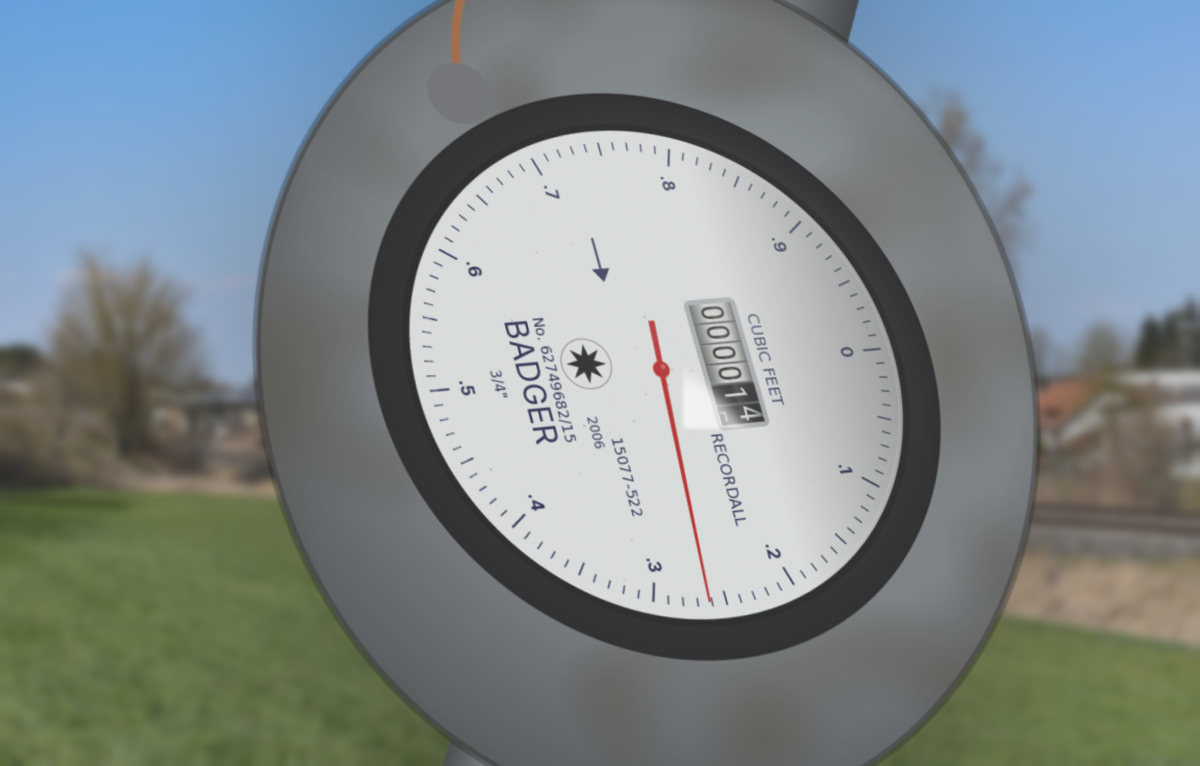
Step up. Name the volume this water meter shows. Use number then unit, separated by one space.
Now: 14.26 ft³
